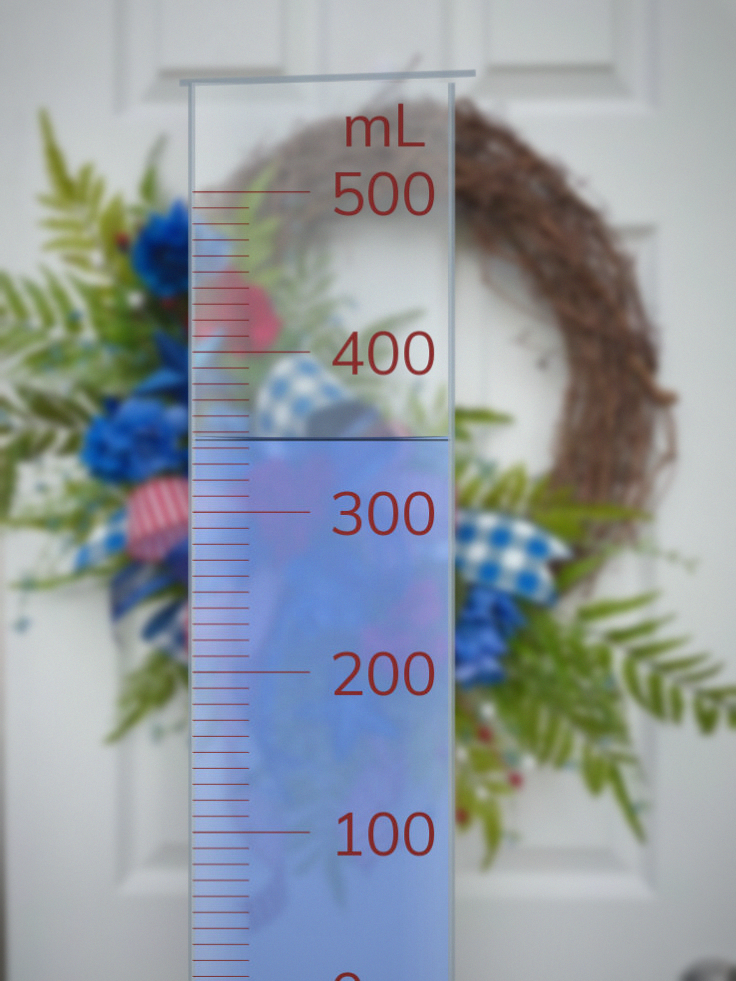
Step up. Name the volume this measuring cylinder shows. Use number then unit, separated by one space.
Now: 345 mL
